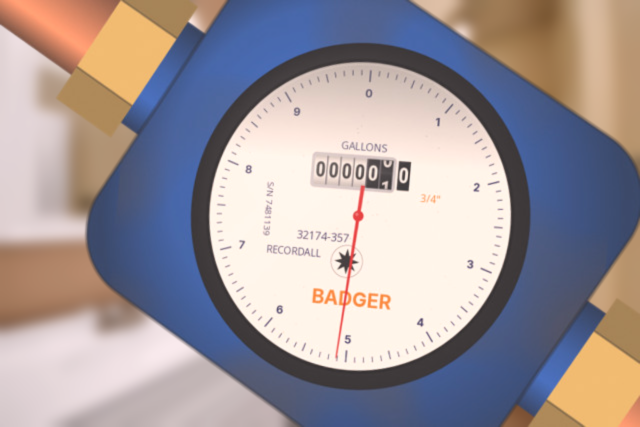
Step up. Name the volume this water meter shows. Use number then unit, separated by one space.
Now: 5.1 gal
